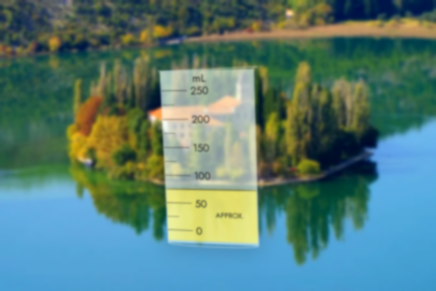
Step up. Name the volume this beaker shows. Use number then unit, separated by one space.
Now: 75 mL
